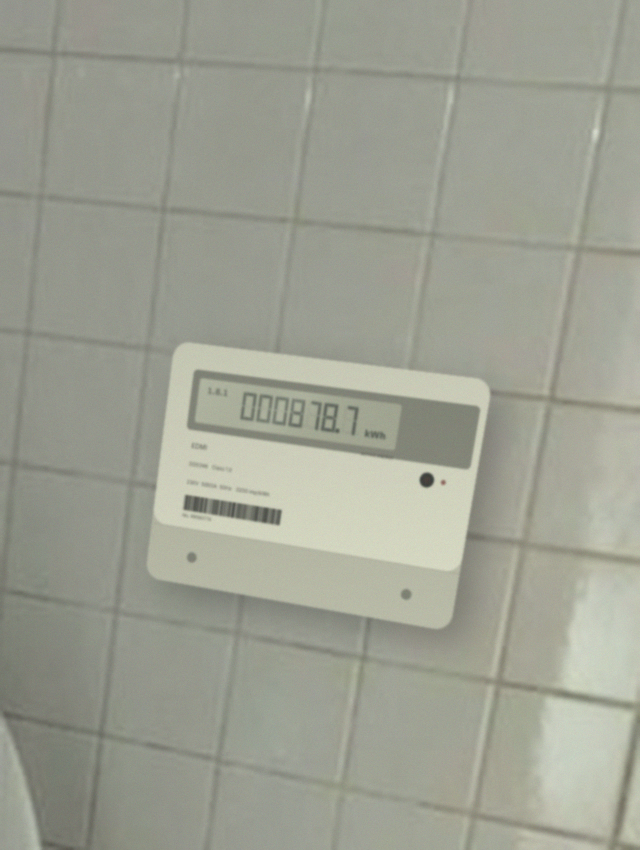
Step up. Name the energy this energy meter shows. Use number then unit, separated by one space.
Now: 878.7 kWh
